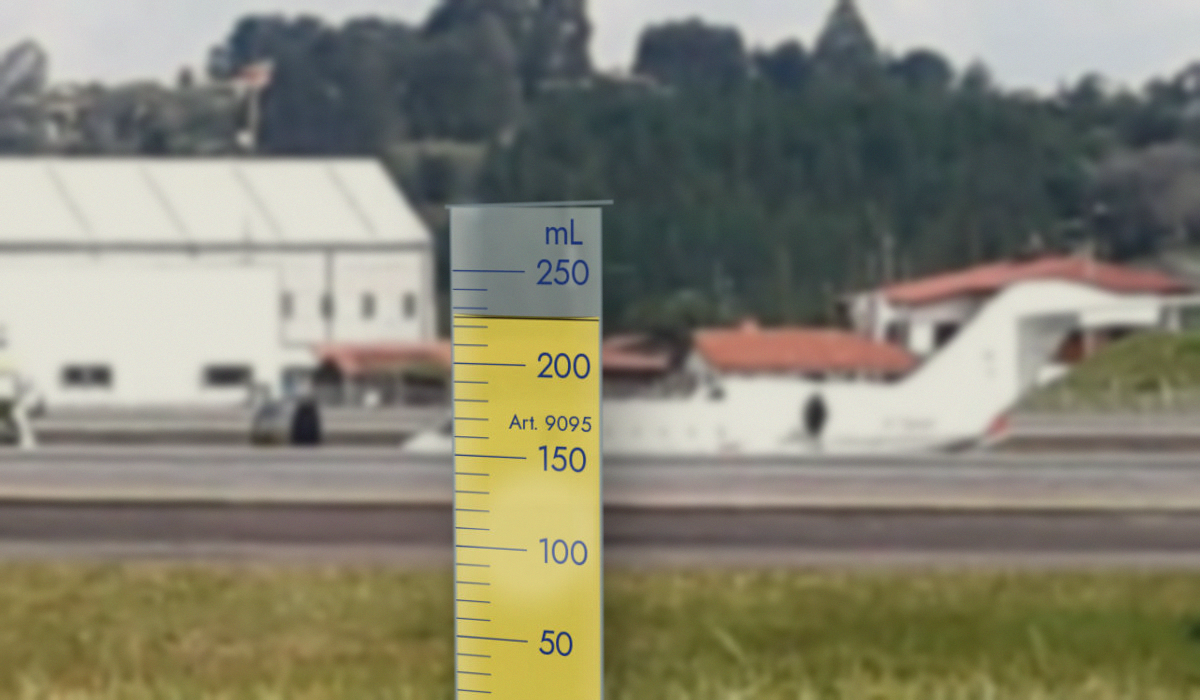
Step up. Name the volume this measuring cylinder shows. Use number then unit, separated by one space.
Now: 225 mL
